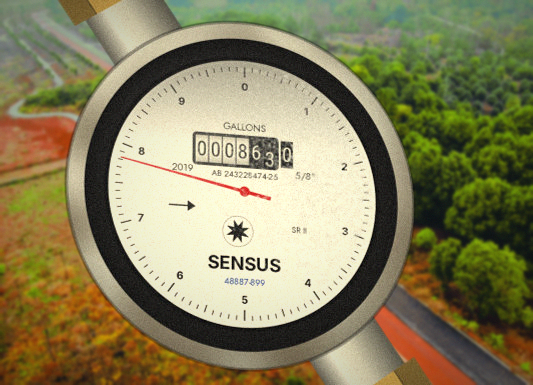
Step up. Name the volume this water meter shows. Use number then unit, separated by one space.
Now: 8627.8 gal
